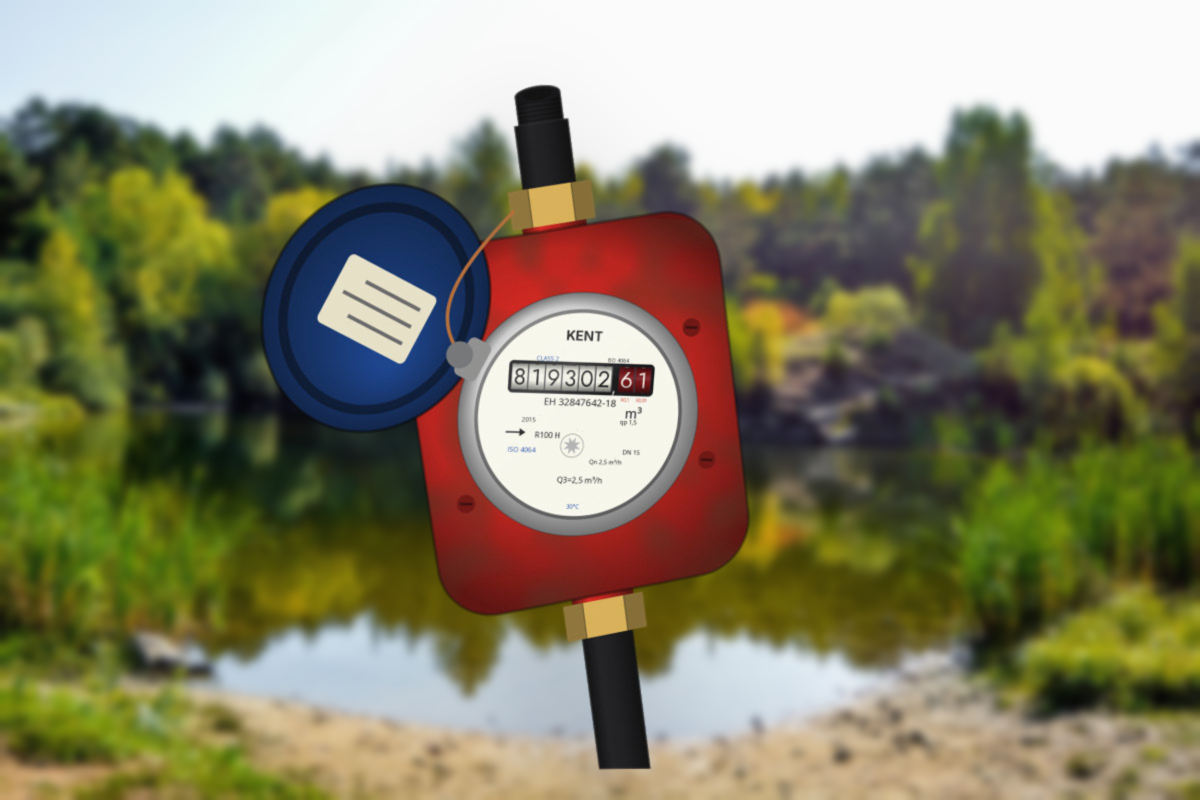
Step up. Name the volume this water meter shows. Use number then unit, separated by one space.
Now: 819302.61 m³
